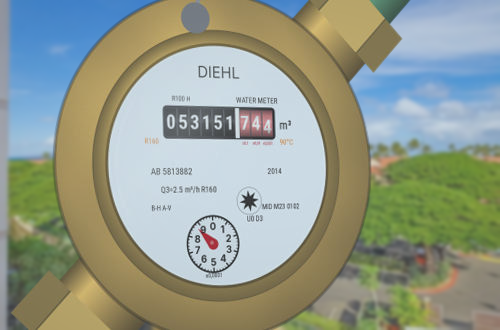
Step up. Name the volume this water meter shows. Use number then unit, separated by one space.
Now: 53151.7438 m³
